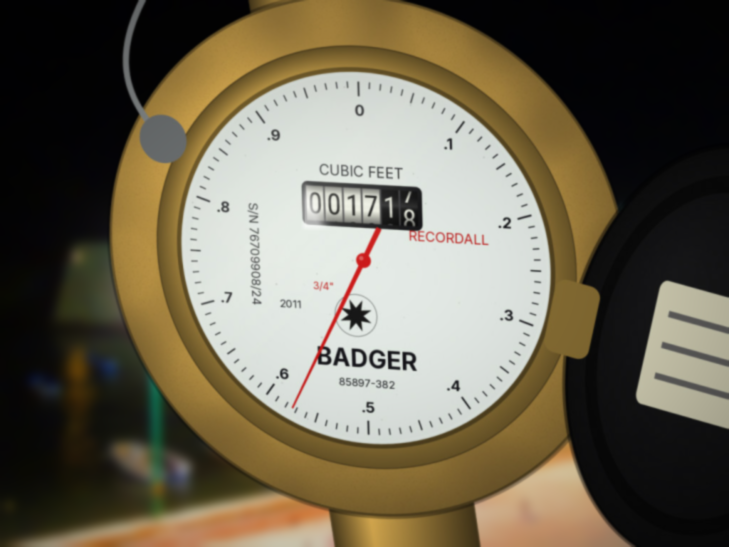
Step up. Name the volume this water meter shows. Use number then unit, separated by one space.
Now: 1717.57 ft³
